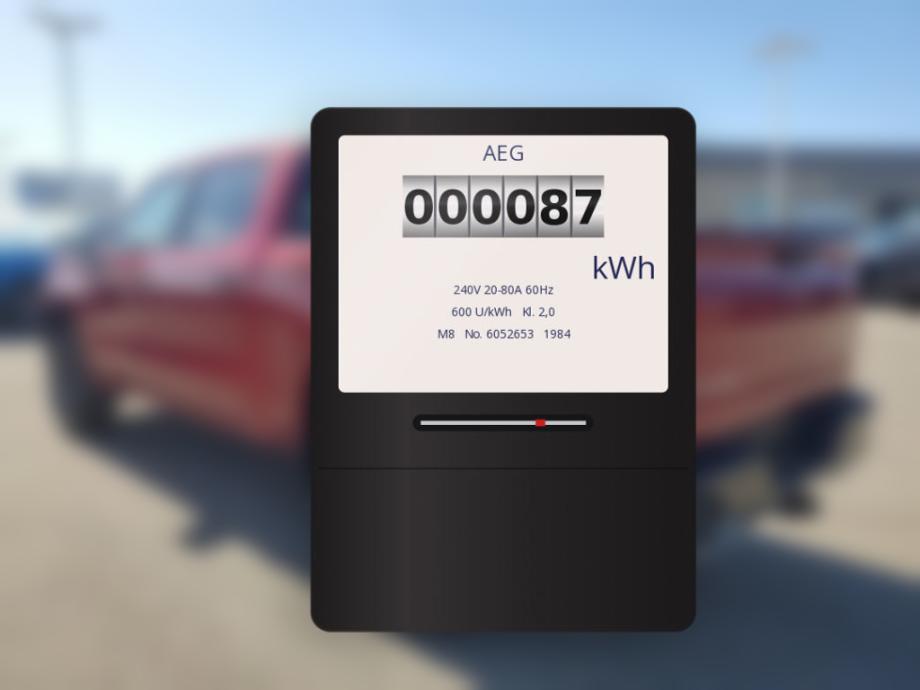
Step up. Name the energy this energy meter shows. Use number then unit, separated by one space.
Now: 87 kWh
